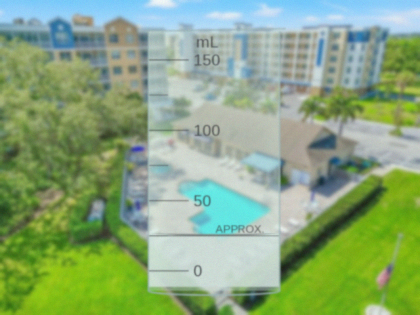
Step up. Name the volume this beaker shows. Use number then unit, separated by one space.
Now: 25 mL
